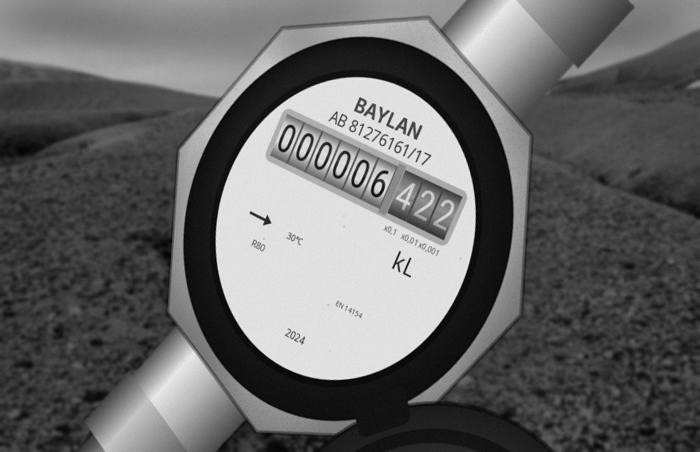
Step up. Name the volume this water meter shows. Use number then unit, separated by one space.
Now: 6.422 kL
